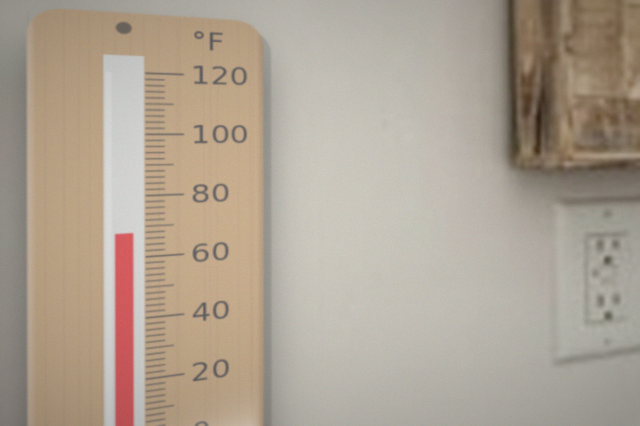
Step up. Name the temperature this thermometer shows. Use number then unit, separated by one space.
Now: 68 °F
